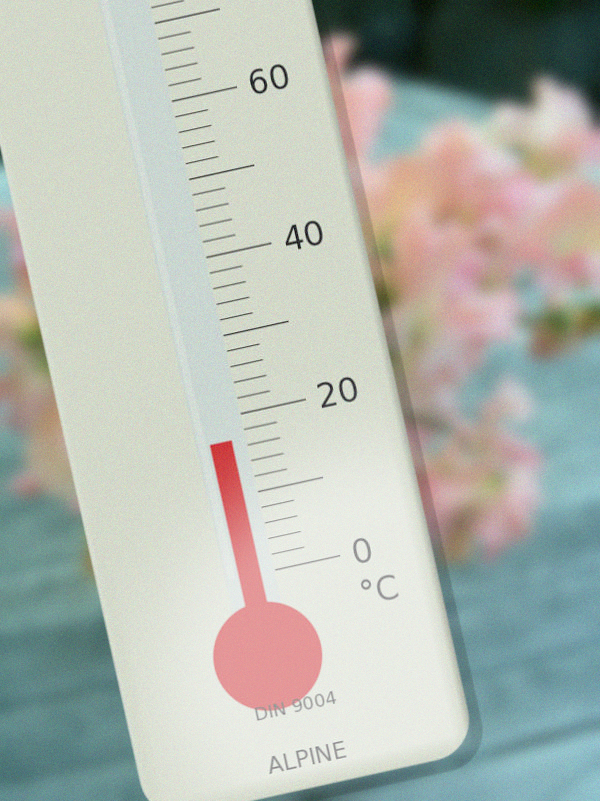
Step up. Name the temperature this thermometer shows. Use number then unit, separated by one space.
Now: 17 °C
